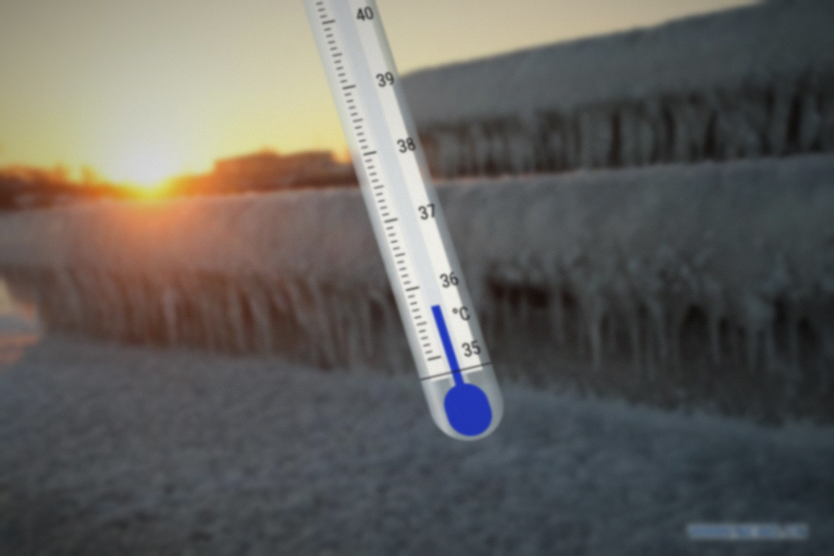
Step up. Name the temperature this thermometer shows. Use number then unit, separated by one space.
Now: 35.7 °C
